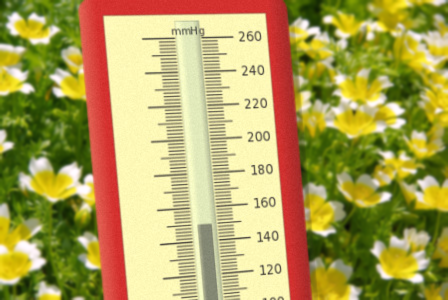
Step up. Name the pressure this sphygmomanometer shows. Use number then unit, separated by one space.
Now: 150 mmHg
